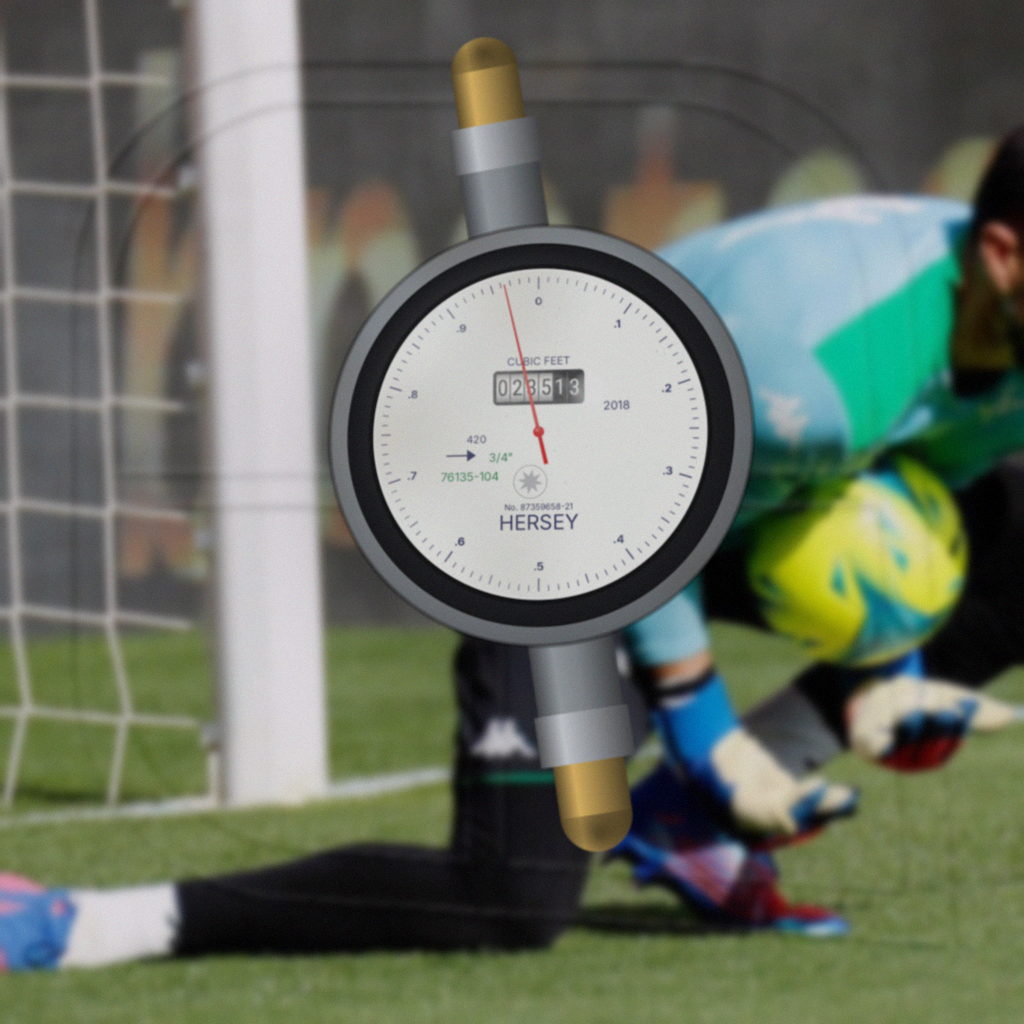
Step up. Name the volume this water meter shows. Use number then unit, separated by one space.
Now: 23512.96 ft³
